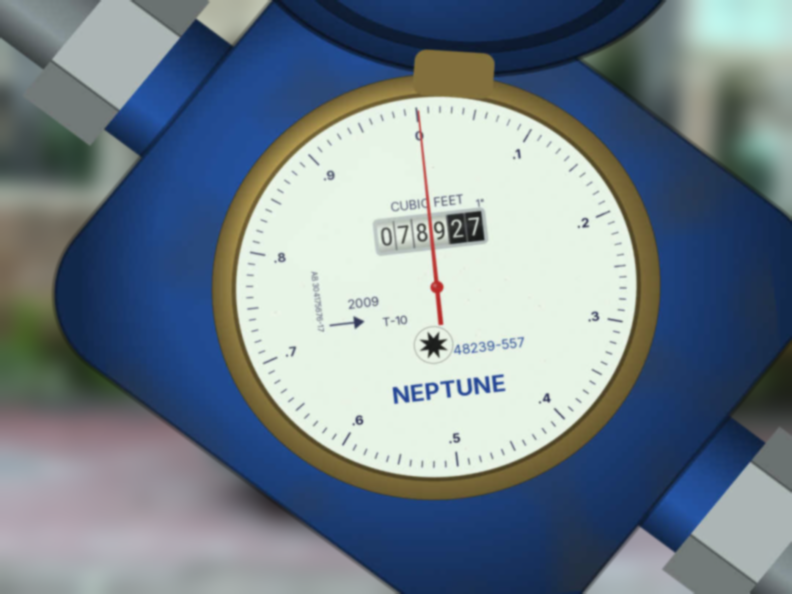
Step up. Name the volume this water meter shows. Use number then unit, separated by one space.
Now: 78927.00 ft³
